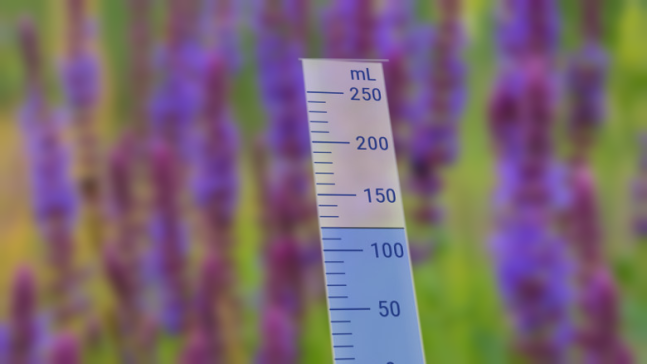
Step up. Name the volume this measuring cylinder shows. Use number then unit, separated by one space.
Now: 120 mL
